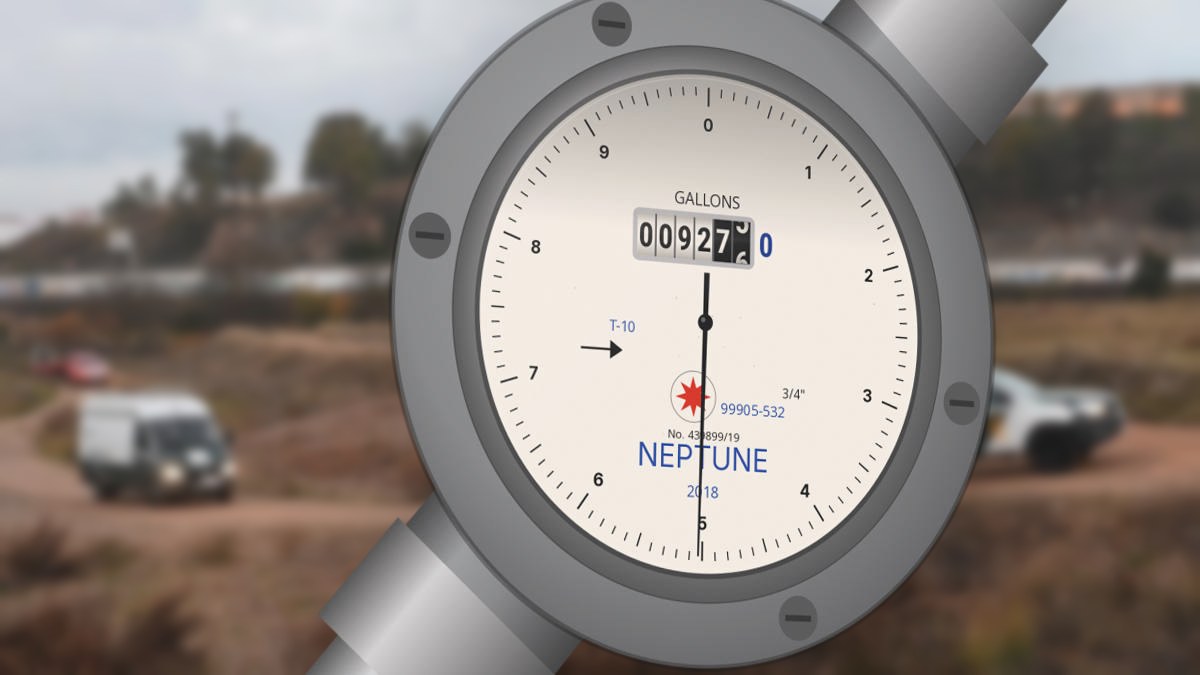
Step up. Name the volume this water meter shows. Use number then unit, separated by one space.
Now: 92755.0 gal
